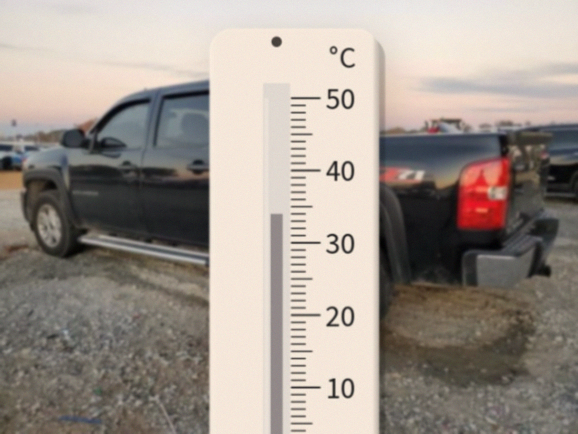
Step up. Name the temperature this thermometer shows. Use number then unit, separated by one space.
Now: 34 °C
